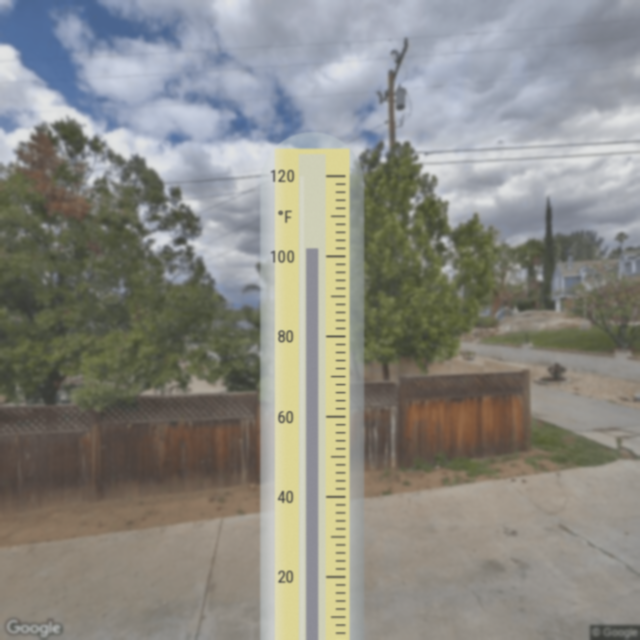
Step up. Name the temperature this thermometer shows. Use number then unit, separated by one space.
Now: 102 °F
